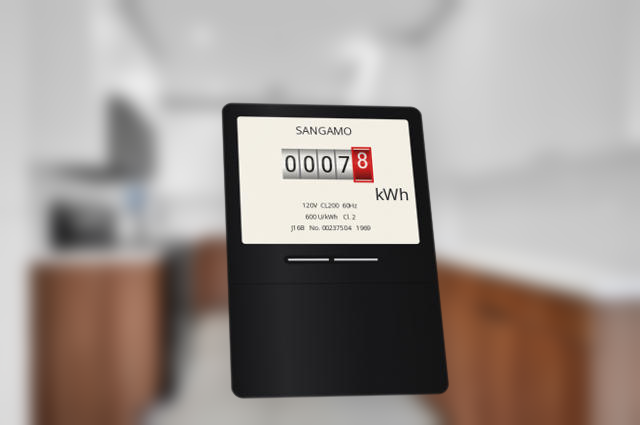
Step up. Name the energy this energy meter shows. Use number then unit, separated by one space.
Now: 7.8 kWh
